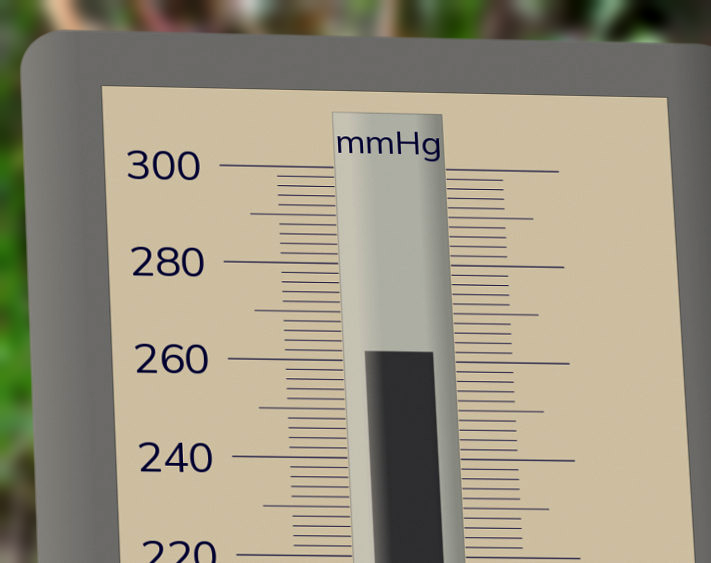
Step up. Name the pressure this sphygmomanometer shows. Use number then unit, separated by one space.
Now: 262 mmHg
